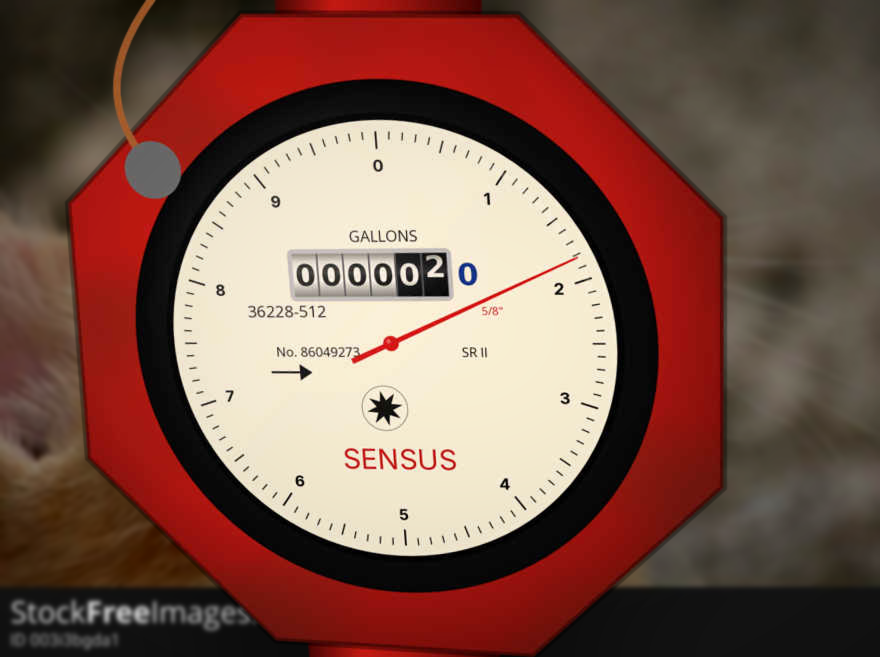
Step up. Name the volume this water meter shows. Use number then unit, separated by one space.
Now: 21.8 gal
